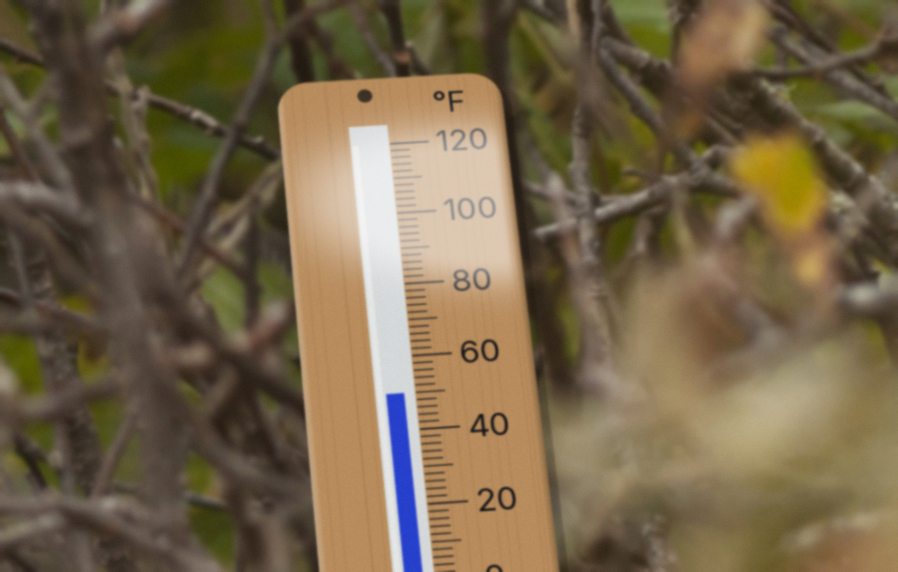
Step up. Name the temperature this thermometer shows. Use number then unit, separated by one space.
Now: 50 °F
